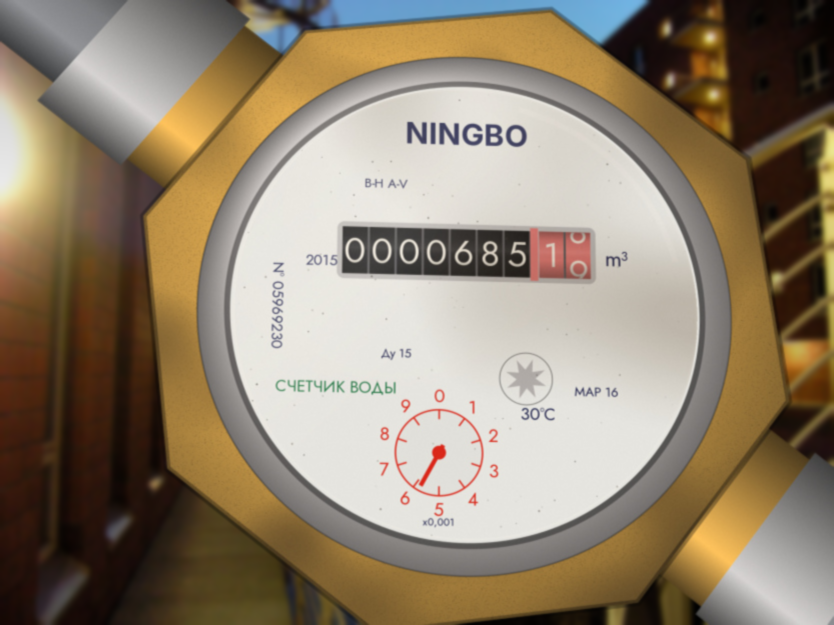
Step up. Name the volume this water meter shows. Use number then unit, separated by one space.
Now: 685.185 m³
